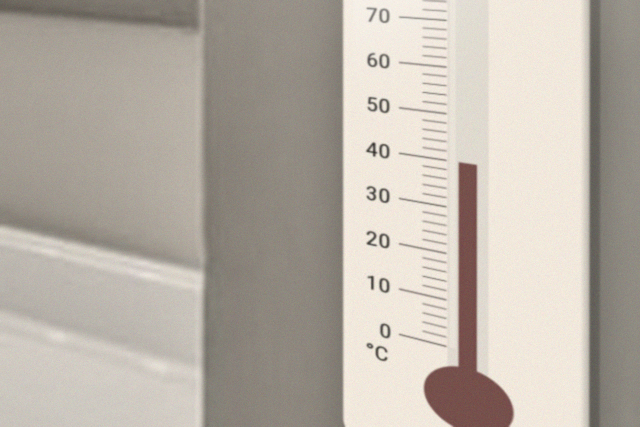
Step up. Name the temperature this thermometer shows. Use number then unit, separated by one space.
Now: 40 °C
